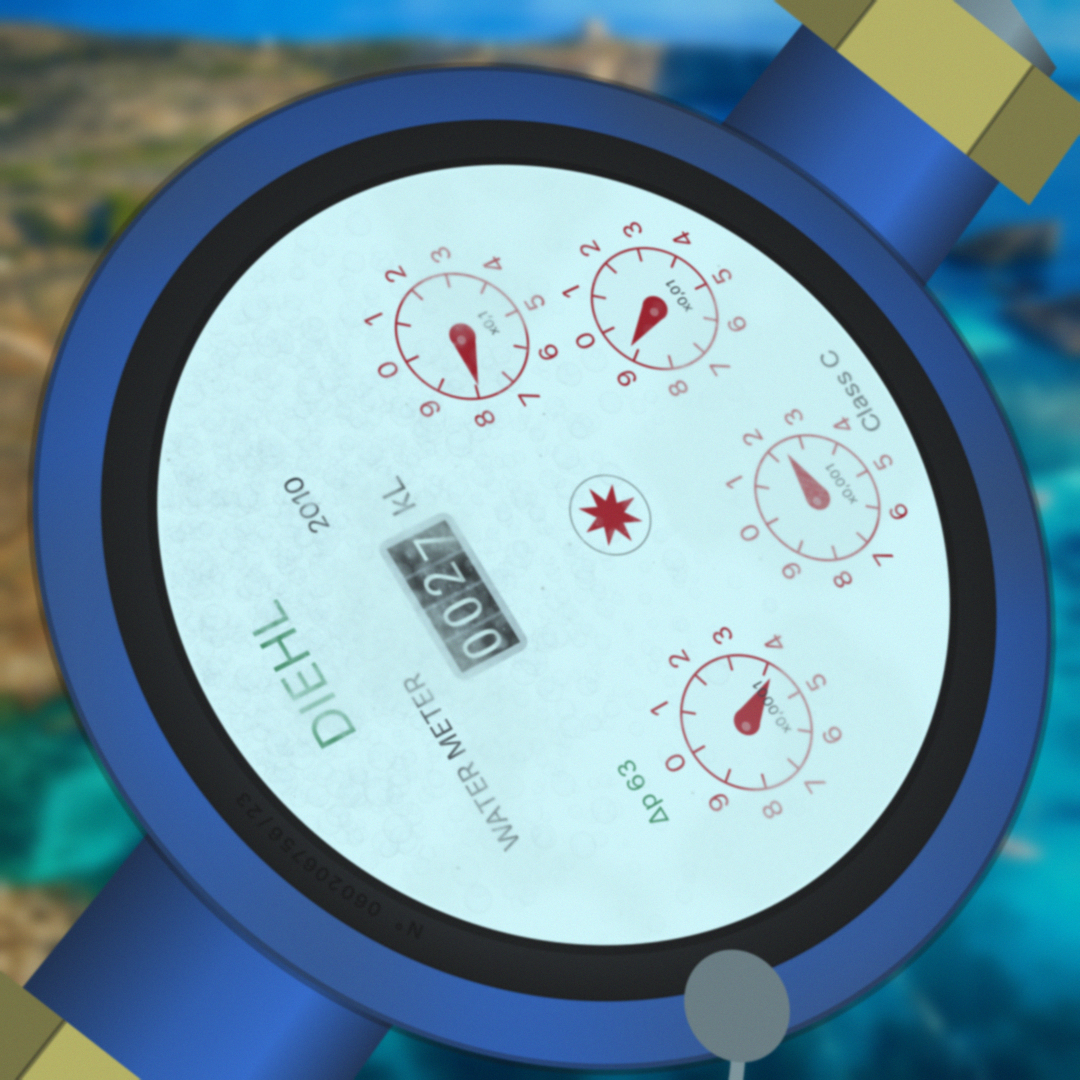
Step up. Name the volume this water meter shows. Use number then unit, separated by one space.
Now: 26.7924 kL
